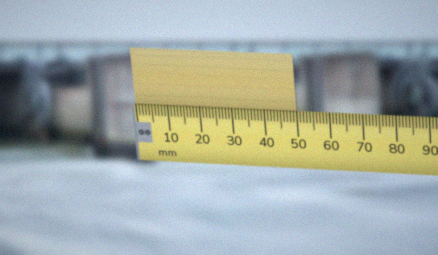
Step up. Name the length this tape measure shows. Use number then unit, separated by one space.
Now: 50 mm
